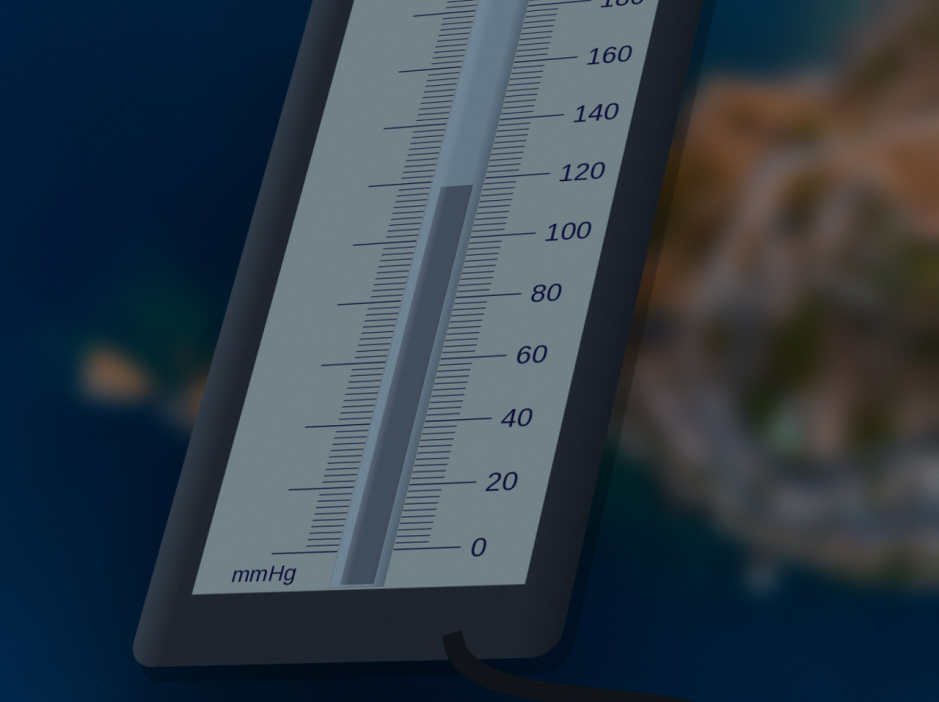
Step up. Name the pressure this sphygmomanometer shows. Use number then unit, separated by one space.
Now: 118 mmHg
